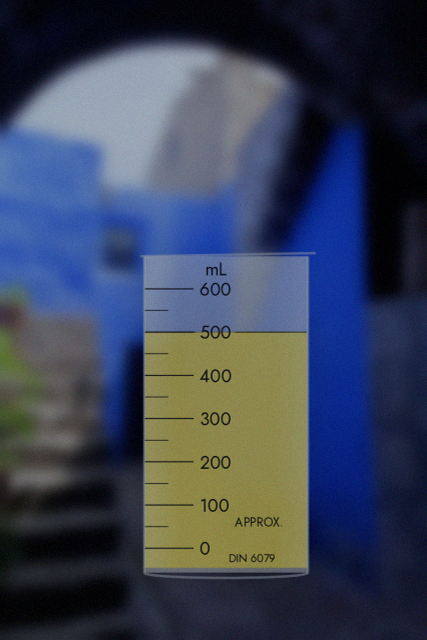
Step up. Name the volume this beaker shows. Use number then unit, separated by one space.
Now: 500 mL
